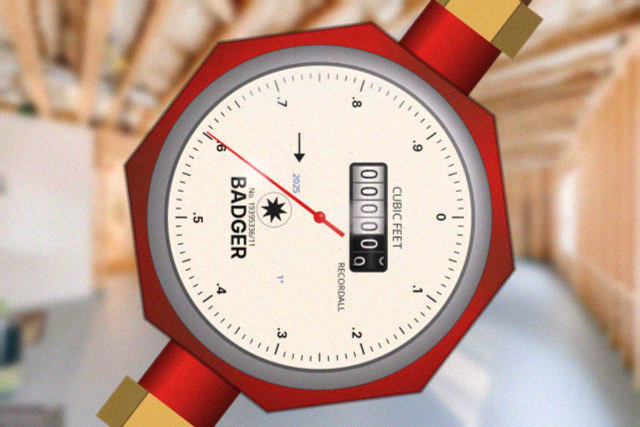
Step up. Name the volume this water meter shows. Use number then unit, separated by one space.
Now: 8.60 ft³
